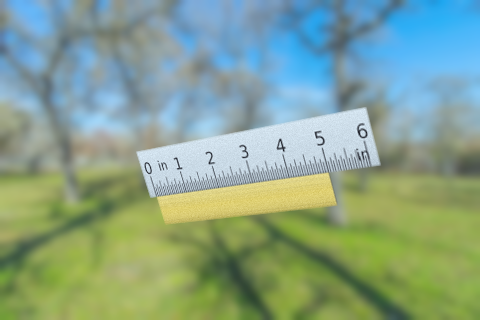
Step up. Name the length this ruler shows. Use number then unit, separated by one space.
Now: 5 in
